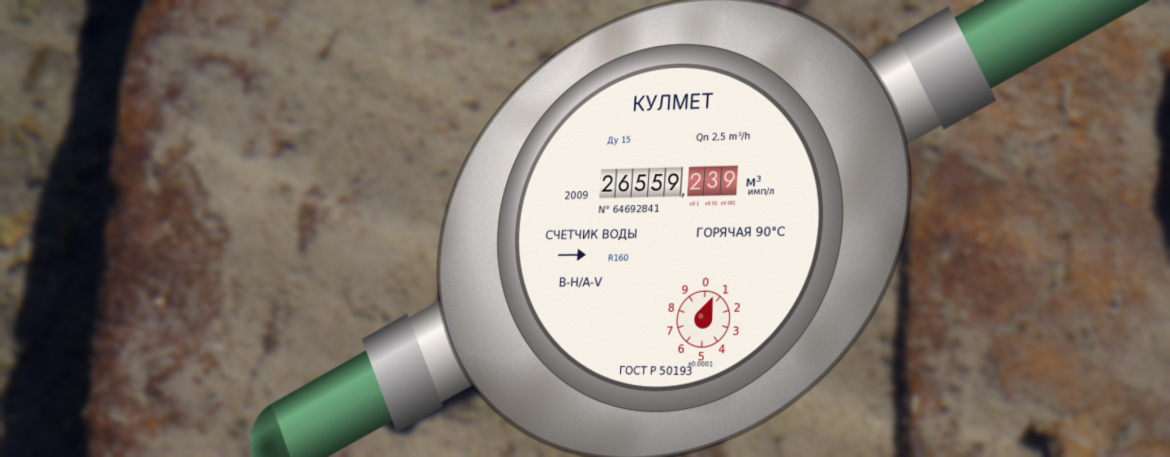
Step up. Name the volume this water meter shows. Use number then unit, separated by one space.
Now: 26559.2390 m³
